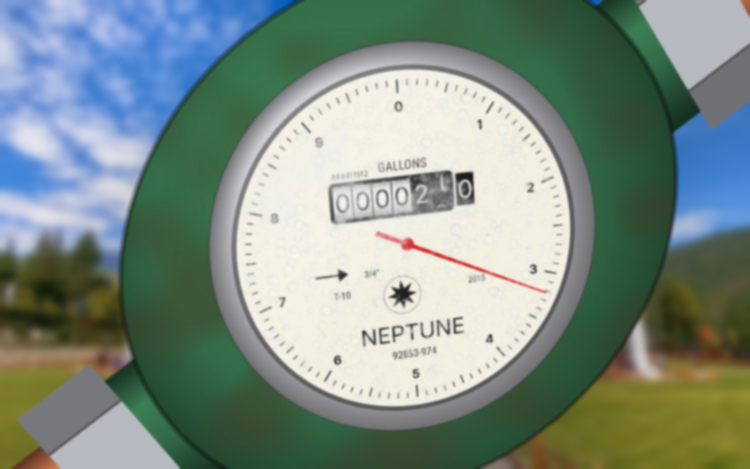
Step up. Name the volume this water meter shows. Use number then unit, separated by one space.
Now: 213.2 gal
